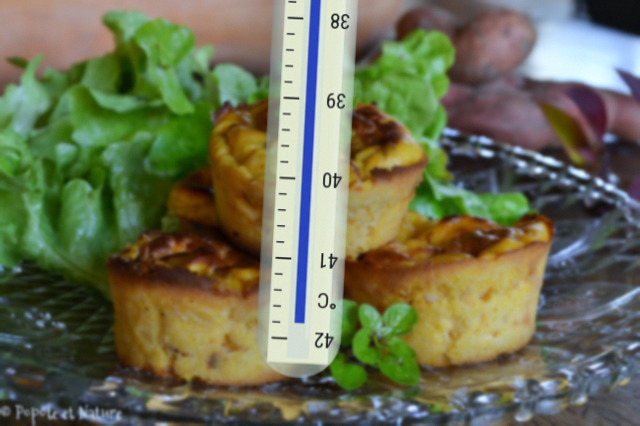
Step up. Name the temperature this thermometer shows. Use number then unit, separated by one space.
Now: 41.8 °C
